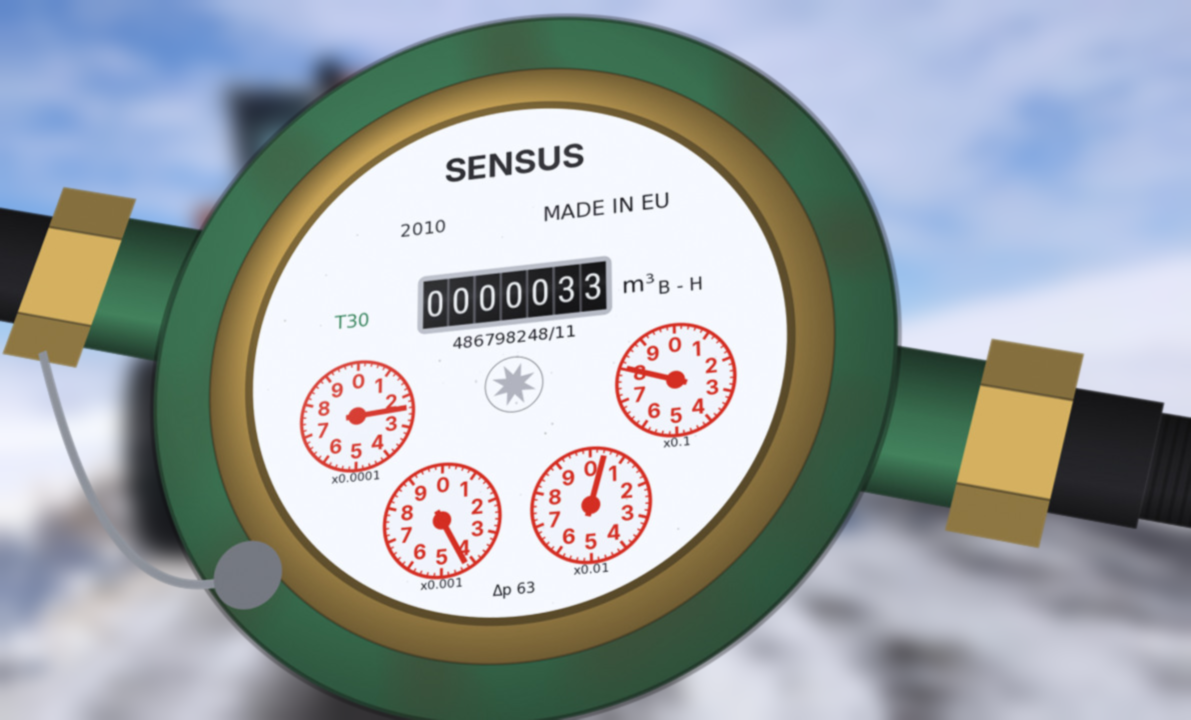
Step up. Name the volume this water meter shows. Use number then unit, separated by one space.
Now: 33.8042 m³
